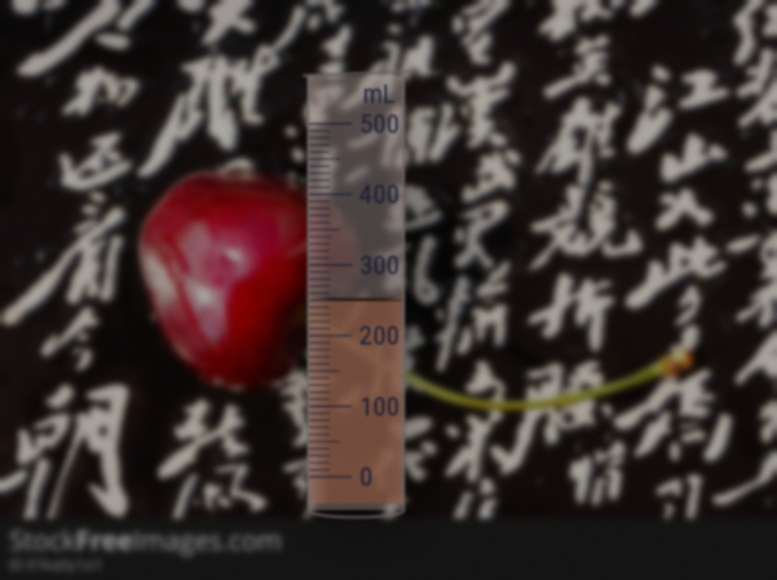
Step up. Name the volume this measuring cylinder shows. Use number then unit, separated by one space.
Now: 250 mL
